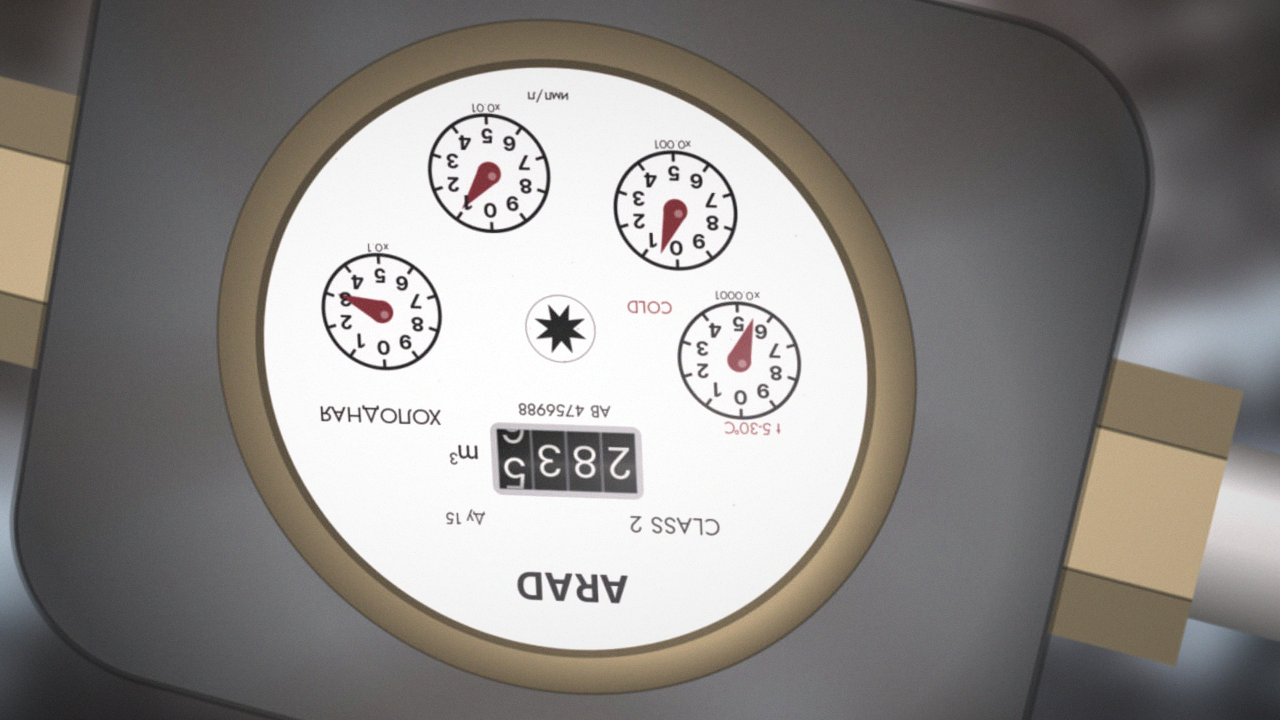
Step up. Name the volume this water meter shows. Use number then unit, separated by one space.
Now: 2835.3105 m³
